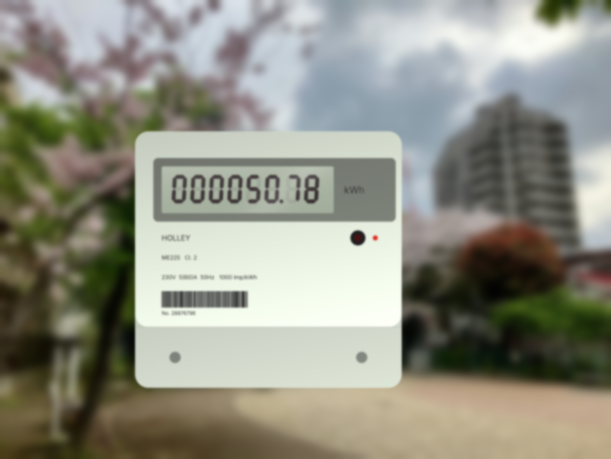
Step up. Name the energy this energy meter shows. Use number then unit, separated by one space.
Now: 50.78 kWh
